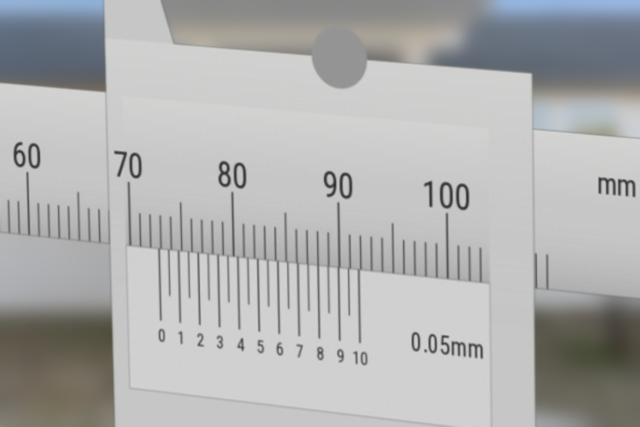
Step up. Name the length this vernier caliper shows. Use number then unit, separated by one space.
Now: 72.8 mm
